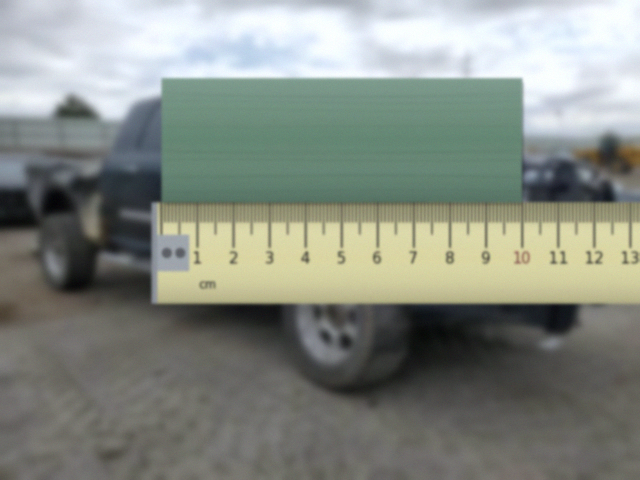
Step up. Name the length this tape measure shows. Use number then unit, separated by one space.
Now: 10 cm
